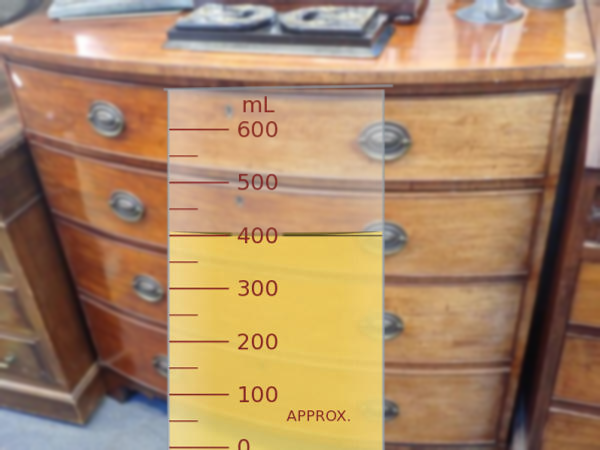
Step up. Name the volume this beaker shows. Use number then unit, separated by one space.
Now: 400 mL
